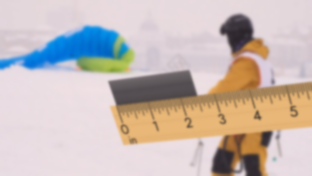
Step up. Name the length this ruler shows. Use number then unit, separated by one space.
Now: 2.5 in
